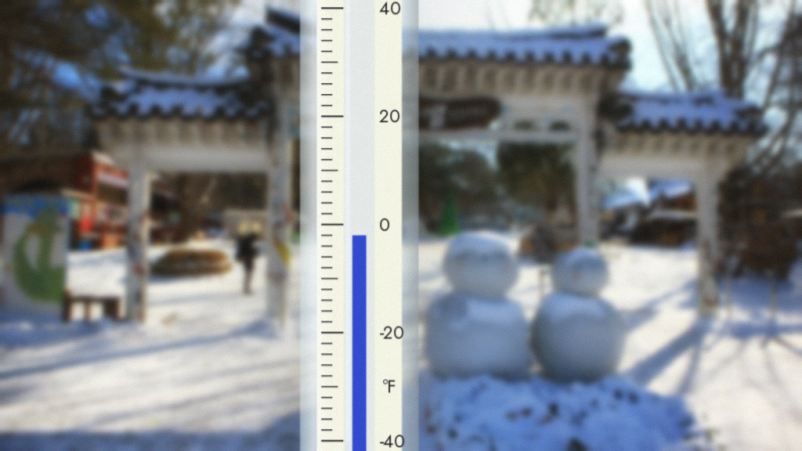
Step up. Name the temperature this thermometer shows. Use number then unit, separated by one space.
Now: -2 °F
